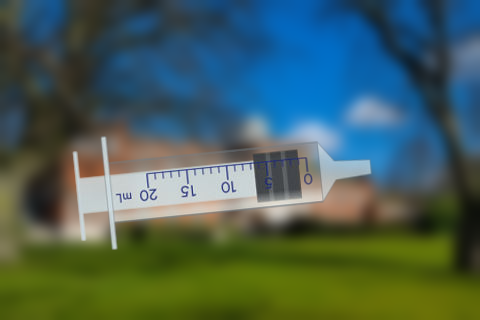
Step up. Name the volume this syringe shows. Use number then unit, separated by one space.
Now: 1 mL
